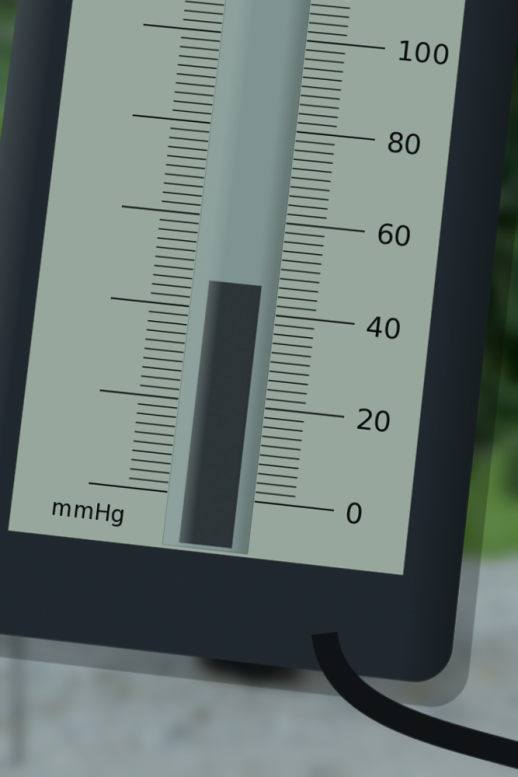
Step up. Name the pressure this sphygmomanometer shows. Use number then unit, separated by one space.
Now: 46 mmHg
